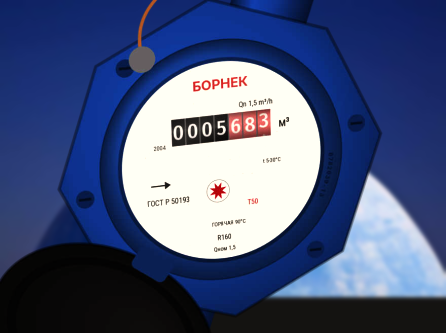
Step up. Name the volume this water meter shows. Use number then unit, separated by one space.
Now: 5.683 m³
